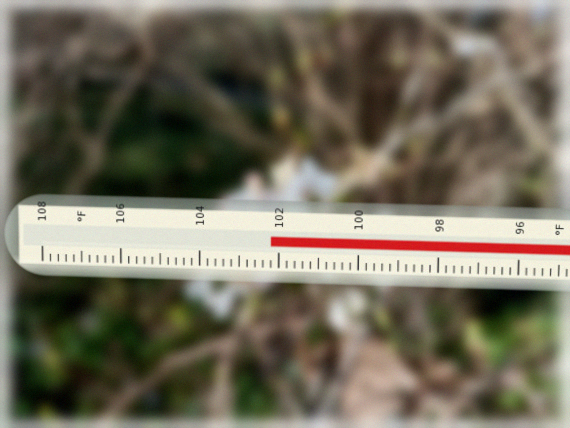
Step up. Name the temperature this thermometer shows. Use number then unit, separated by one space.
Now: 102.2 °F
